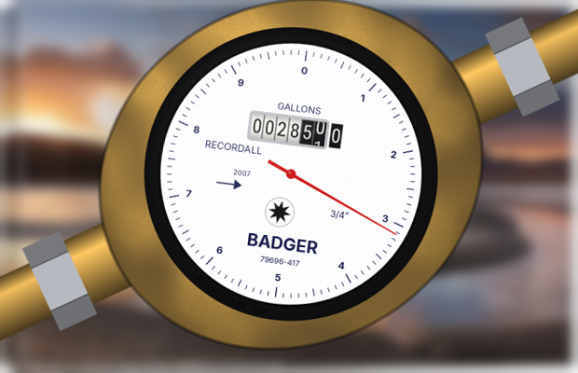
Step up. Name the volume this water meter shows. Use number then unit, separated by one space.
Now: 28503.1 gal
